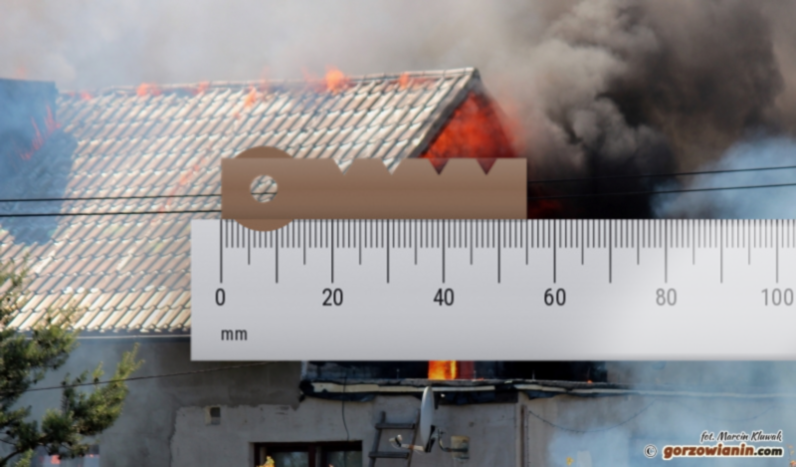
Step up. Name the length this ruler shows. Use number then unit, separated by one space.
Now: 55 mm
